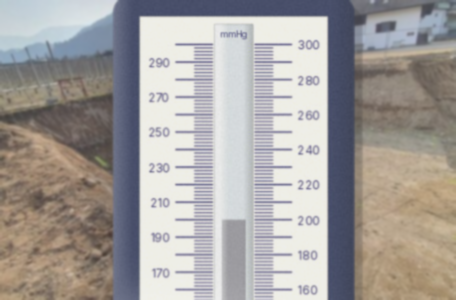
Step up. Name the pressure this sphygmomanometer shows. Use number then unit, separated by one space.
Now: 200 mmHg
